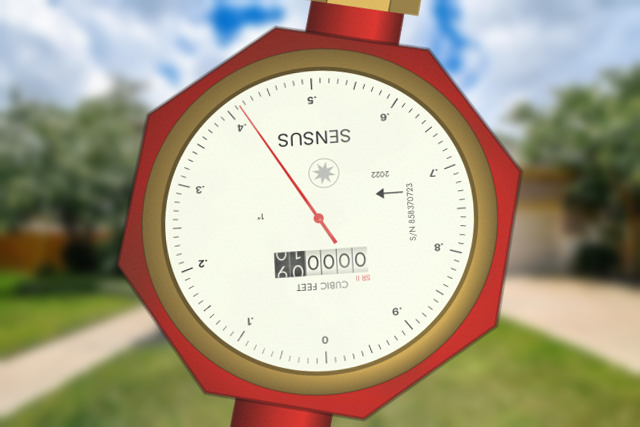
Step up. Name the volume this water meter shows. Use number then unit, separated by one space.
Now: 9.41 ft³
